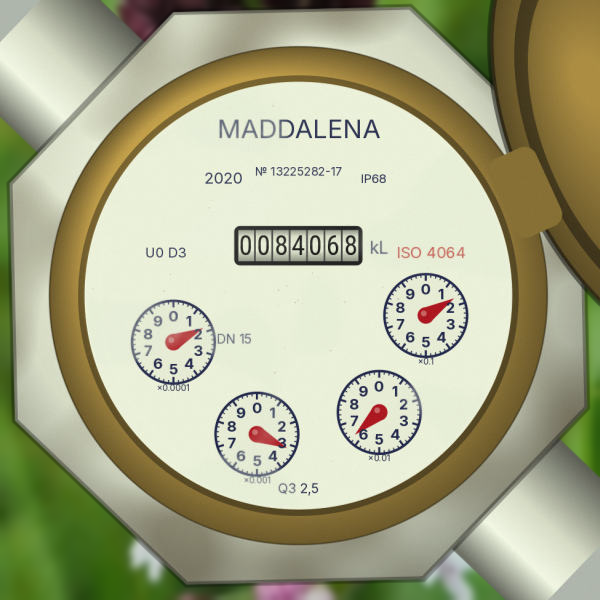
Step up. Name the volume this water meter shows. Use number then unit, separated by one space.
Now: 84068.1631 kL
